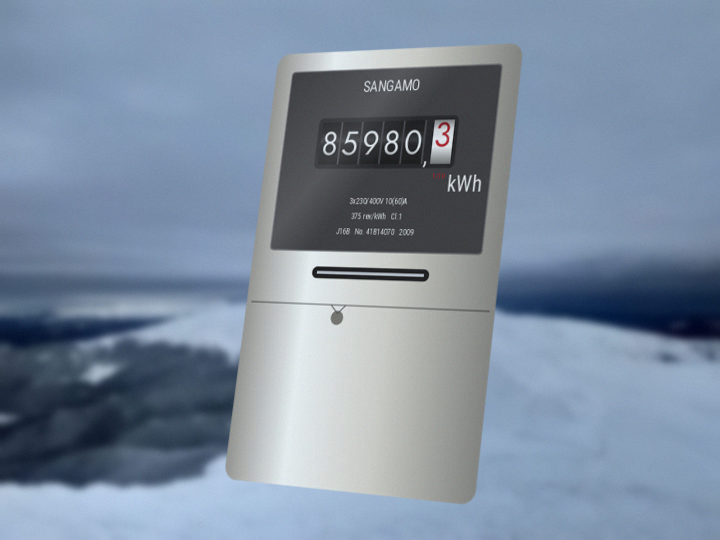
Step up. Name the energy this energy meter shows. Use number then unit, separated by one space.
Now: 85980.3 kWh
